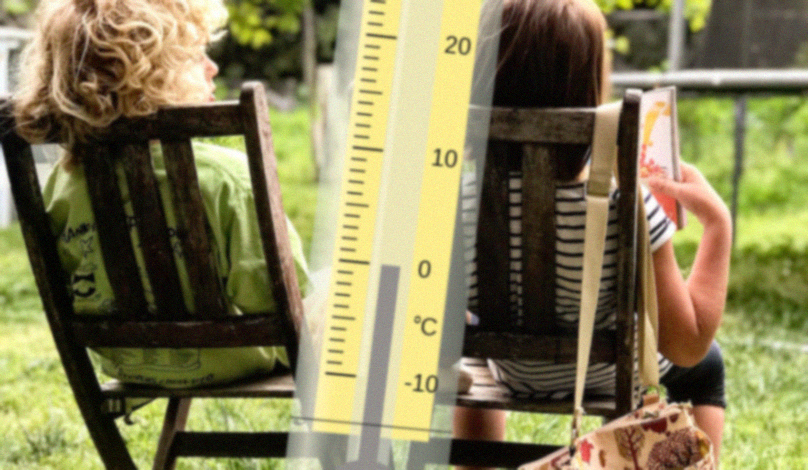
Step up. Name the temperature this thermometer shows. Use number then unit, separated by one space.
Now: 0 °C
